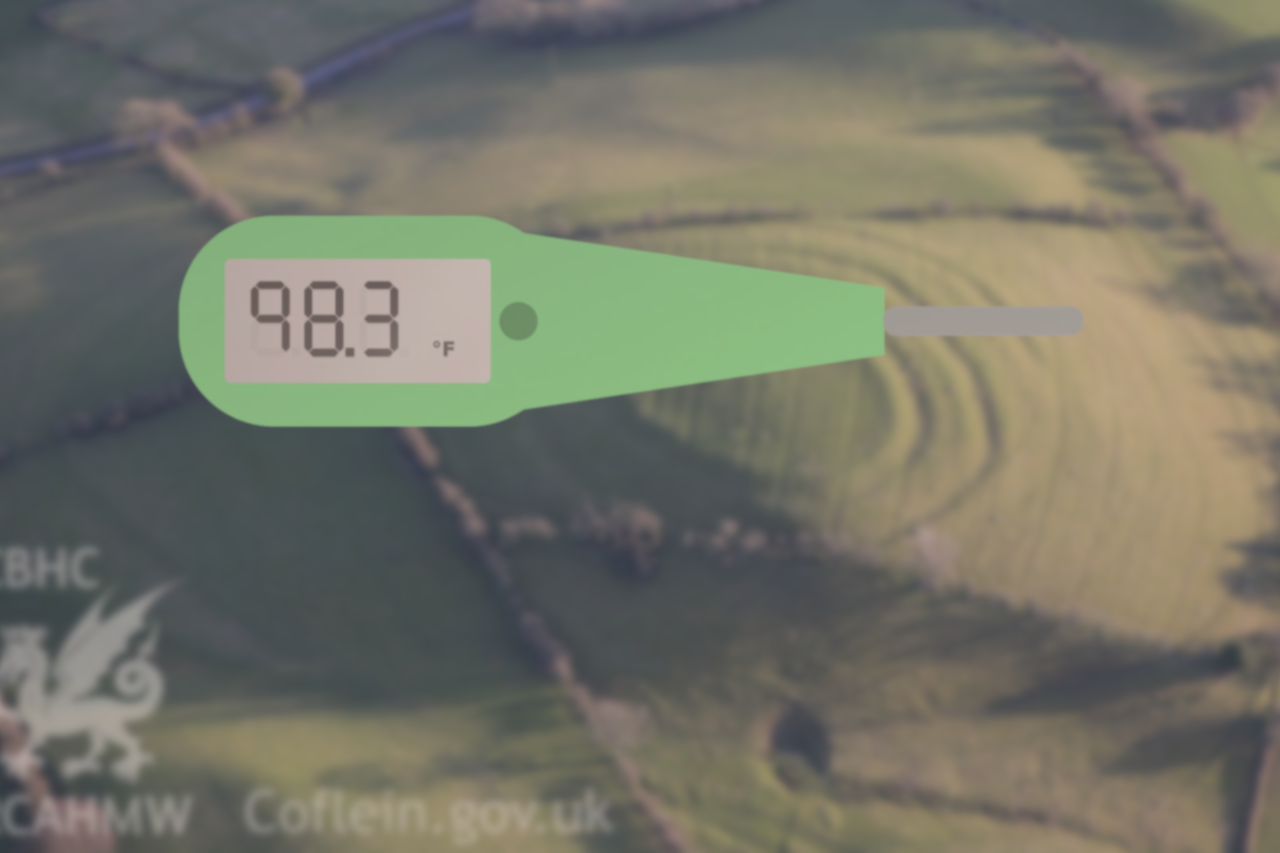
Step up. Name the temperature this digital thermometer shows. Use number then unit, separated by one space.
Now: 98.3 °F
